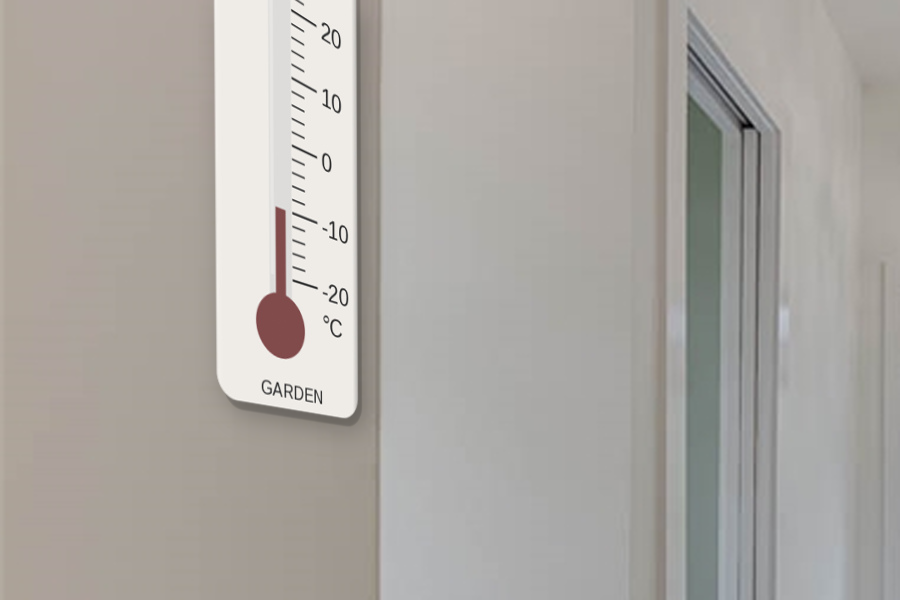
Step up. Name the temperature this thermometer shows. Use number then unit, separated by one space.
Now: -10 °C
